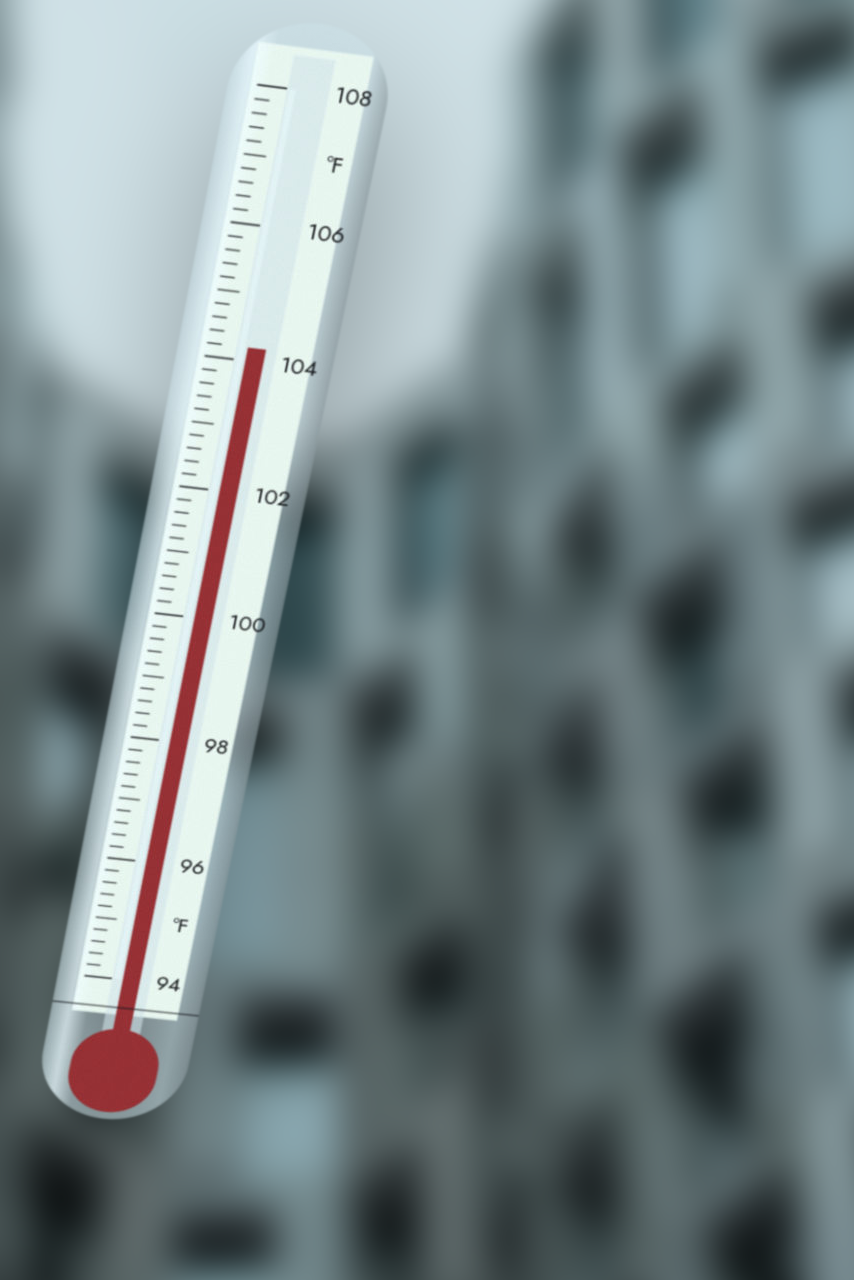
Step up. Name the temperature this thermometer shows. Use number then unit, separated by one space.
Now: 104.2 °F
